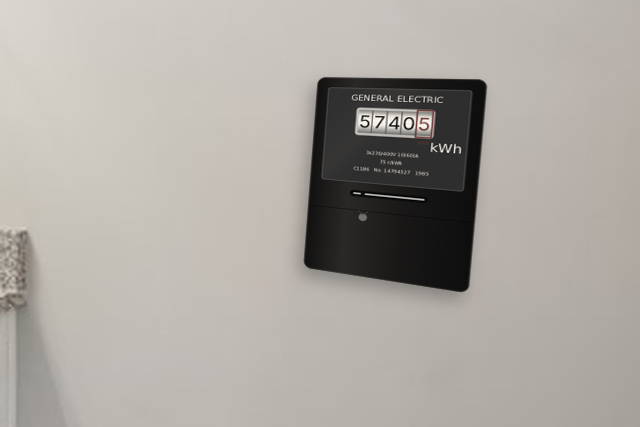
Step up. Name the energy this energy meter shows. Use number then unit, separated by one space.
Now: 5740.5 kWh
